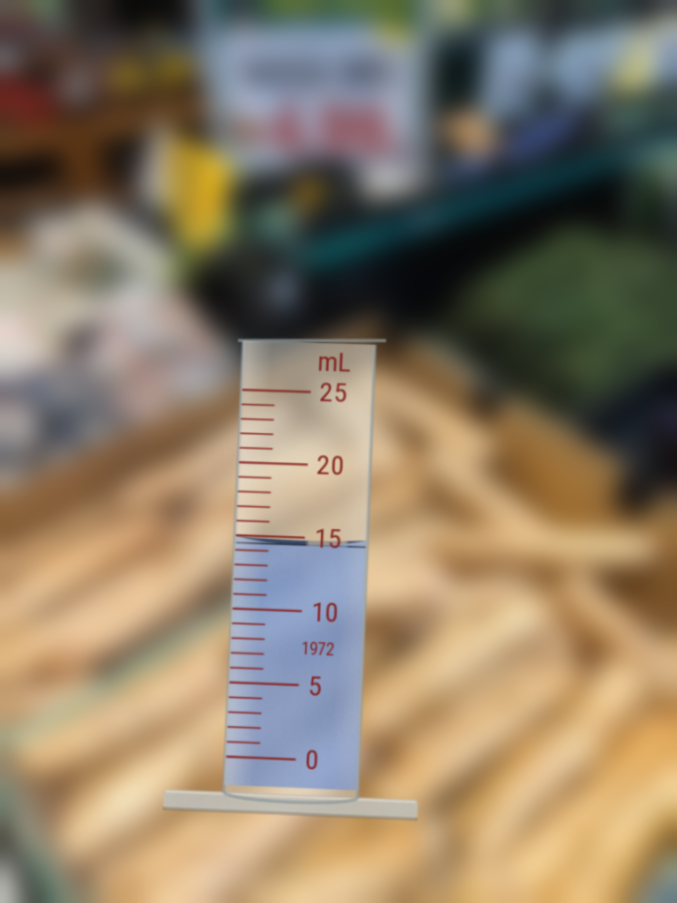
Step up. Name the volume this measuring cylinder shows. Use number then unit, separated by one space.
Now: 14.5 mL
